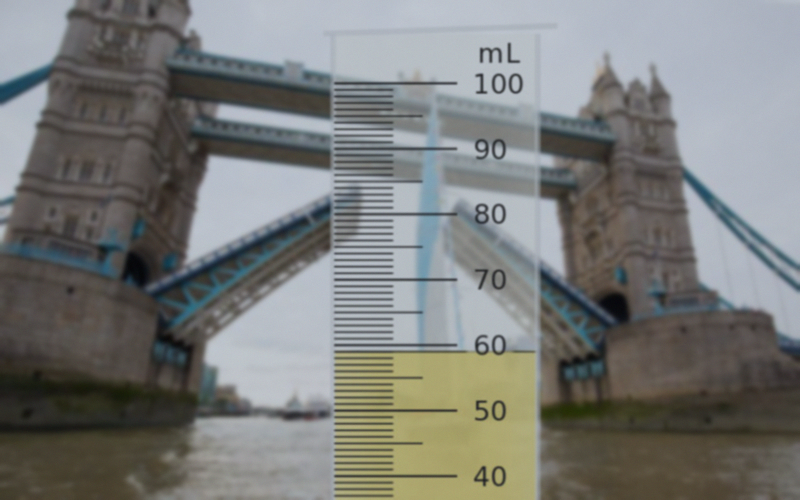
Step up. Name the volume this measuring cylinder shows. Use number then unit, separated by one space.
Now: 59 mL
